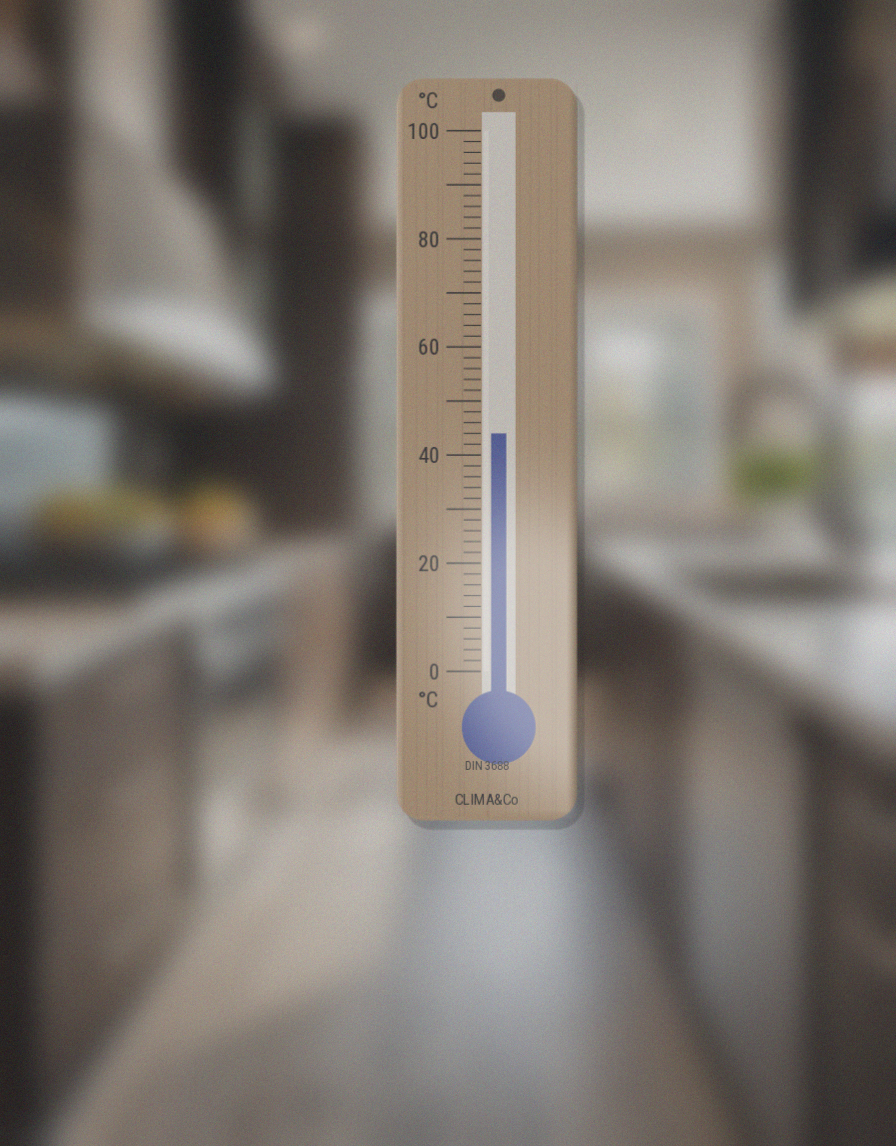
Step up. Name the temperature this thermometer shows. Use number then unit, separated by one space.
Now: 44 °C
